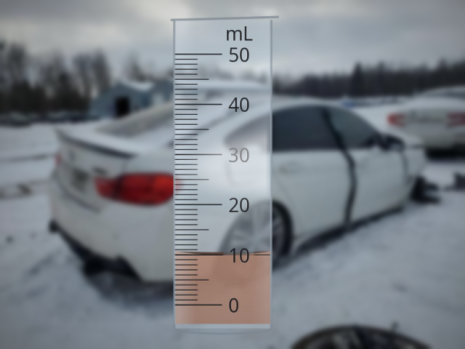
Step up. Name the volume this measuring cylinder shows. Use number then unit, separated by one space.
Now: 10 mL
